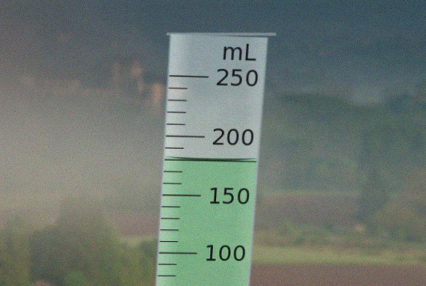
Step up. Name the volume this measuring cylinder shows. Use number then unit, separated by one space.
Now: 180 mL
